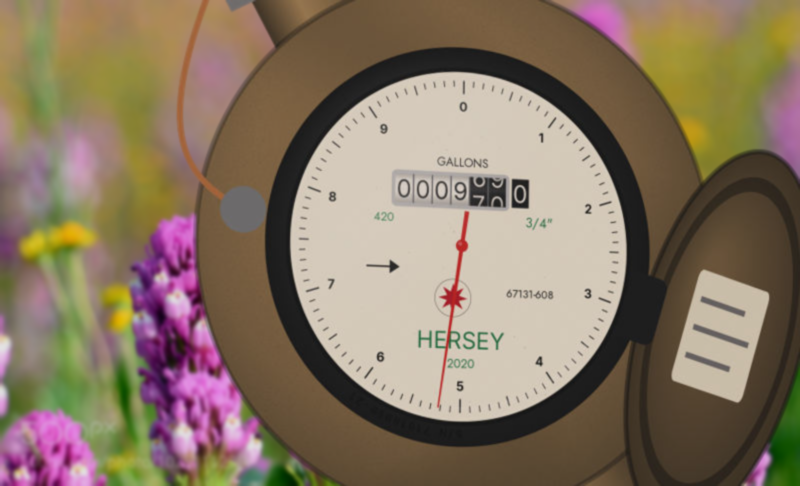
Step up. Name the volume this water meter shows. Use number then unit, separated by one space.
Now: 9695.2 gal
